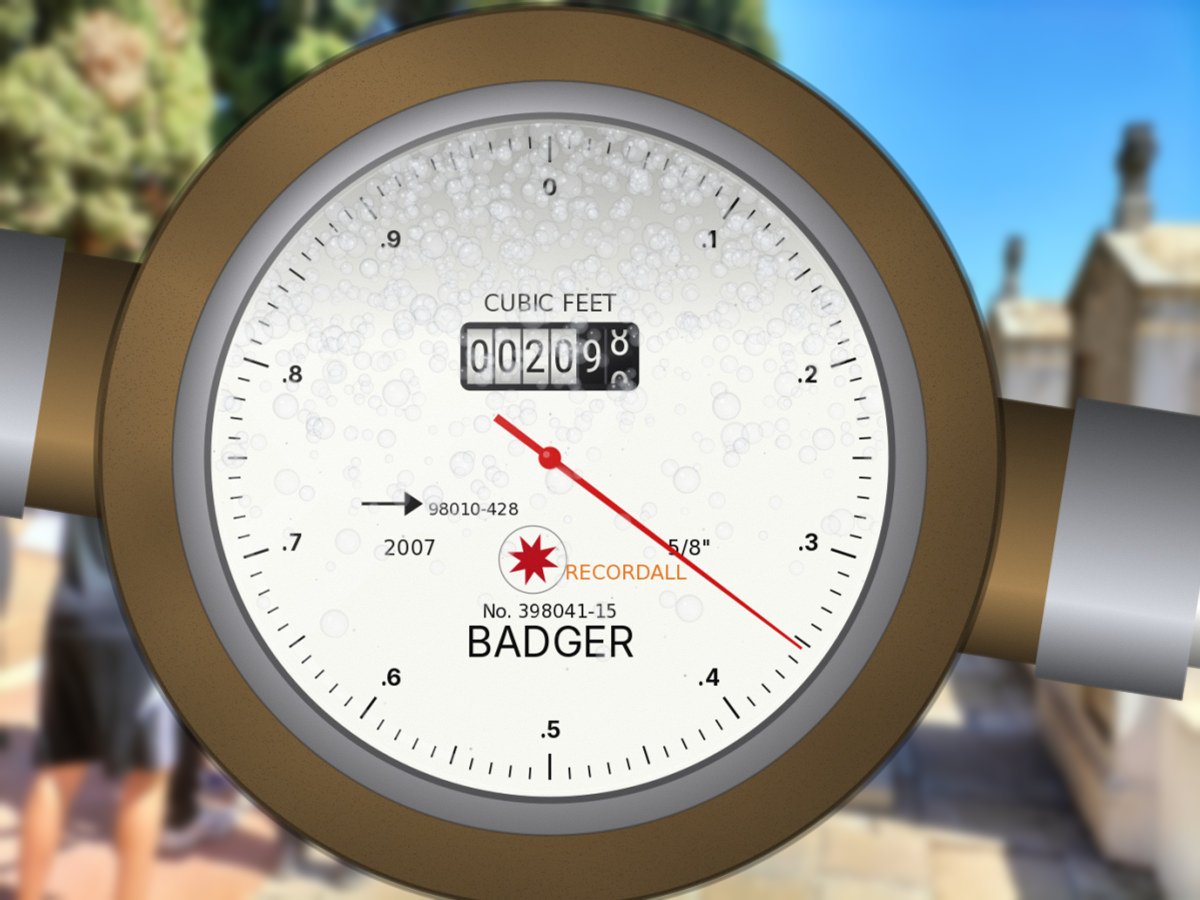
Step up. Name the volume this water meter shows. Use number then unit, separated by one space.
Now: 2098.35 ft³
